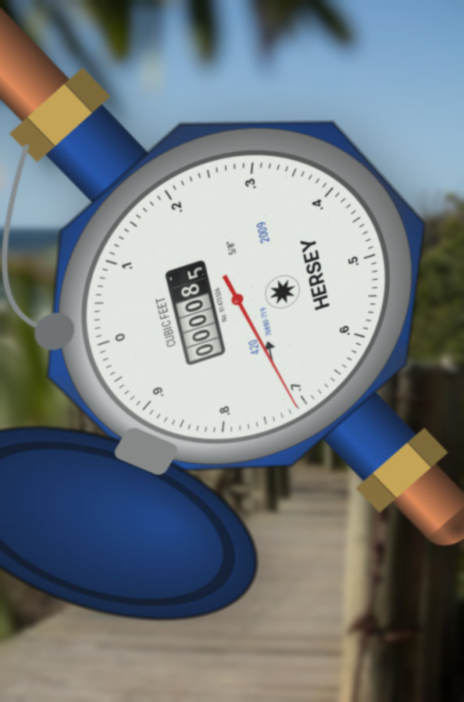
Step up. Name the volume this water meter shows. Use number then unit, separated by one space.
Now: 84.71 ft³
